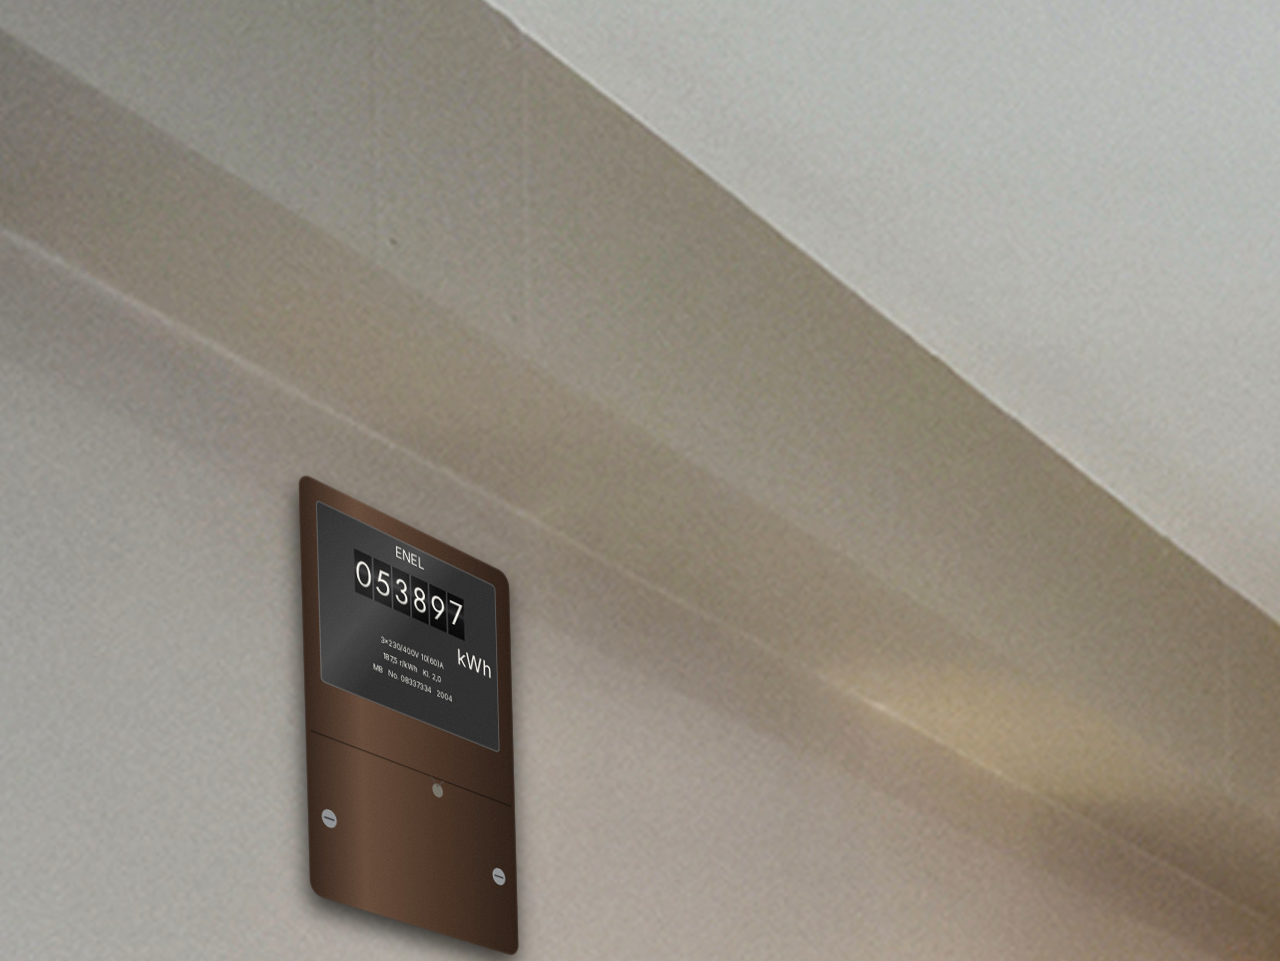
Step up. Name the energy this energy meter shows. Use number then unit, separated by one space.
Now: 53897 kWh
